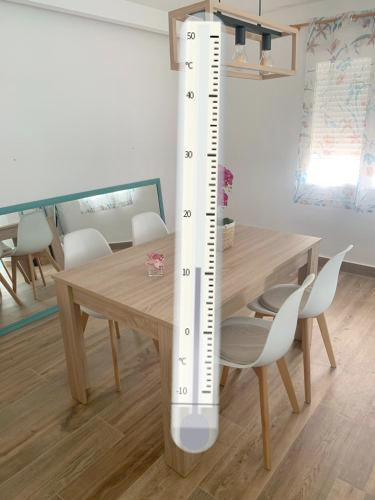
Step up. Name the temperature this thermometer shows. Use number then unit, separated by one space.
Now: 11 °C
